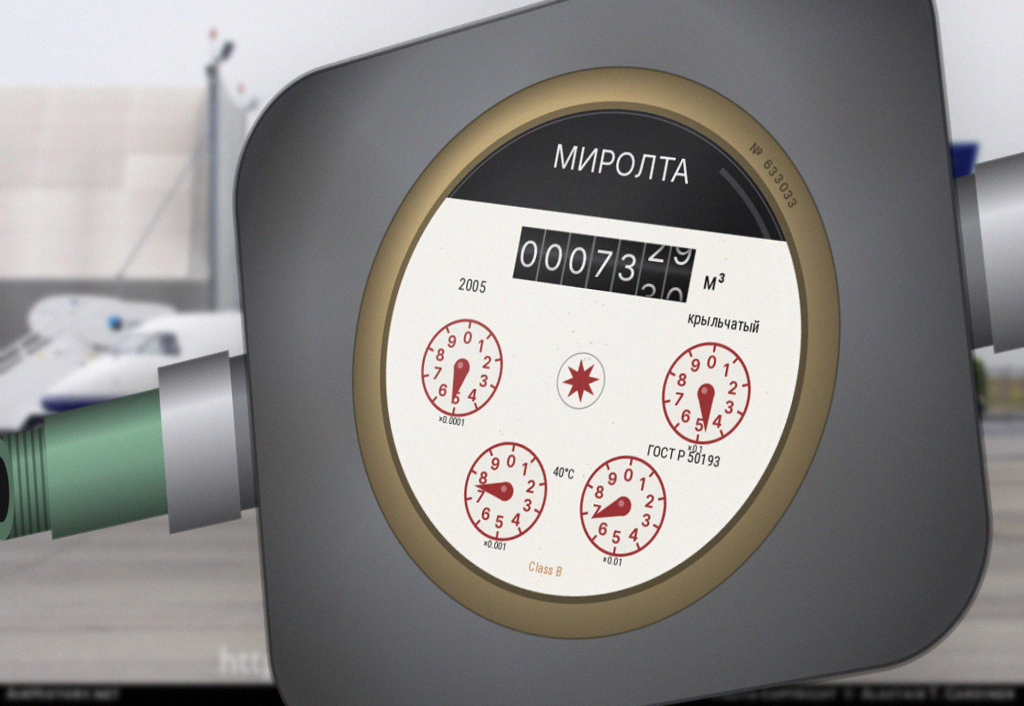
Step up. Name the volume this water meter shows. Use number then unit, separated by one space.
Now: 7329.4675 m³
